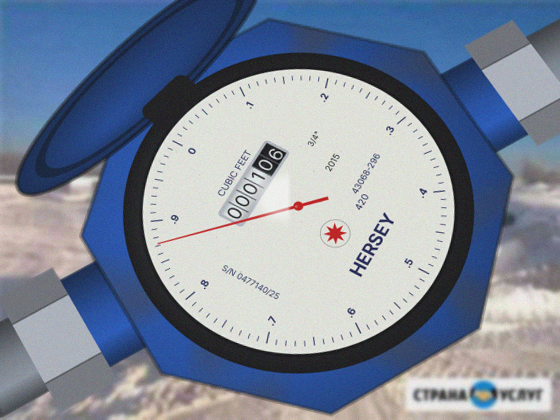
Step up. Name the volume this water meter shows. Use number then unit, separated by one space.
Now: 105.87 ft³
